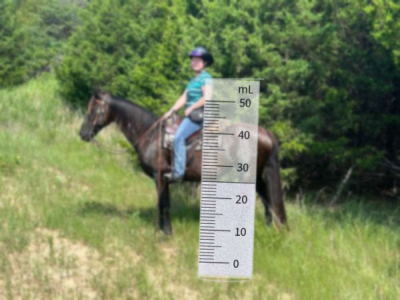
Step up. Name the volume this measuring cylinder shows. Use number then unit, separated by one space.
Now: 25 mL
